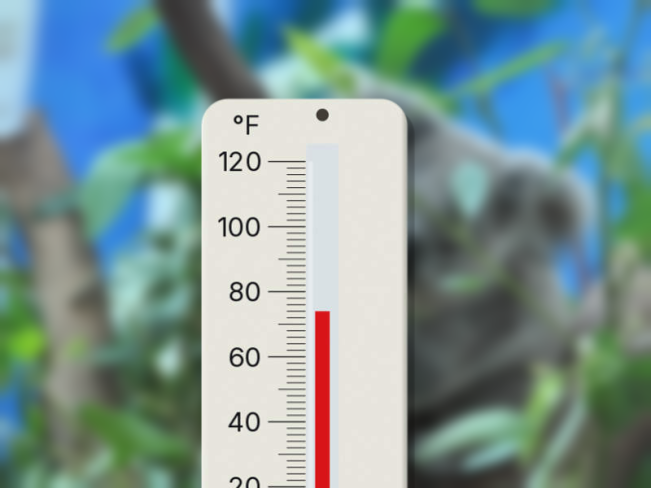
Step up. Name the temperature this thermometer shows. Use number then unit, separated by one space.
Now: 74 °F
